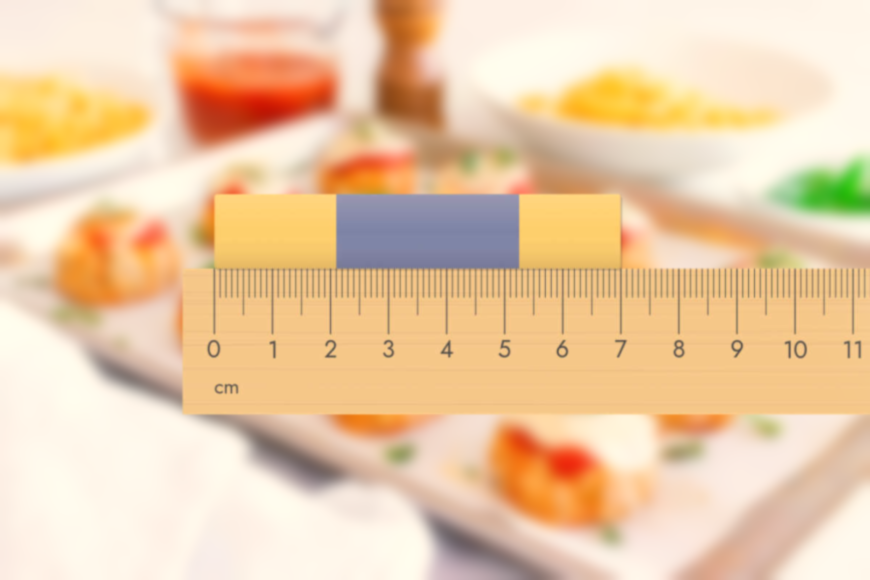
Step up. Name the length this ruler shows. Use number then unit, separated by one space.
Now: 7 cm
